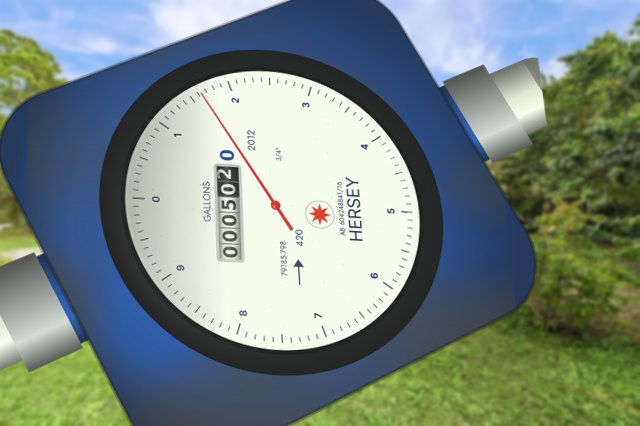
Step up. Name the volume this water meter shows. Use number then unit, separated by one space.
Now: 5021.6 gal
